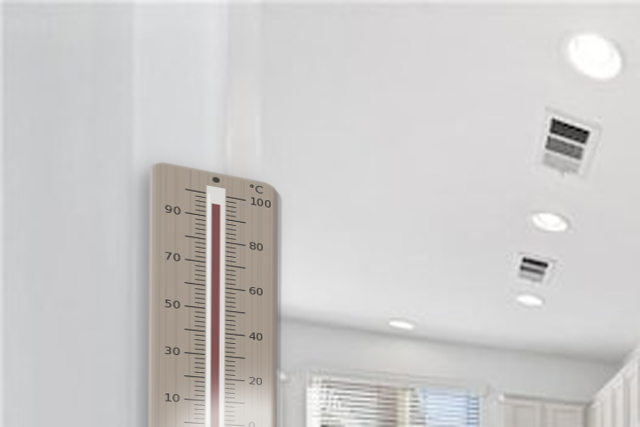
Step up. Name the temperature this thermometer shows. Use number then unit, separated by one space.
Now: 96 °C
